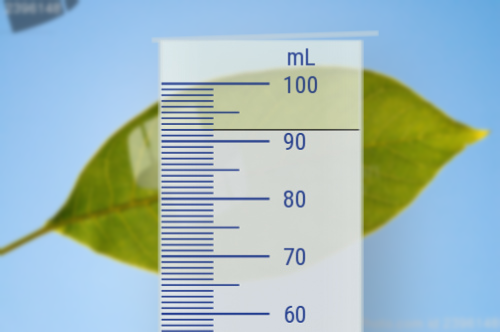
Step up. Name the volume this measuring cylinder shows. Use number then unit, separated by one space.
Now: 92 mL
